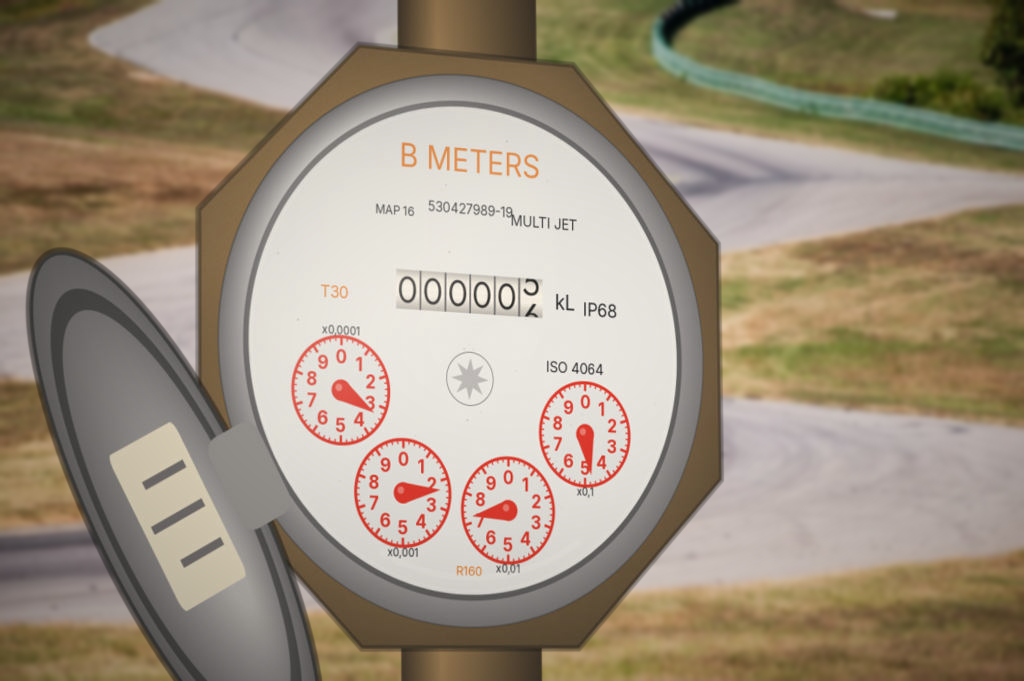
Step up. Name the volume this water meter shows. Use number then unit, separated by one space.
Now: 5.4723 kL
